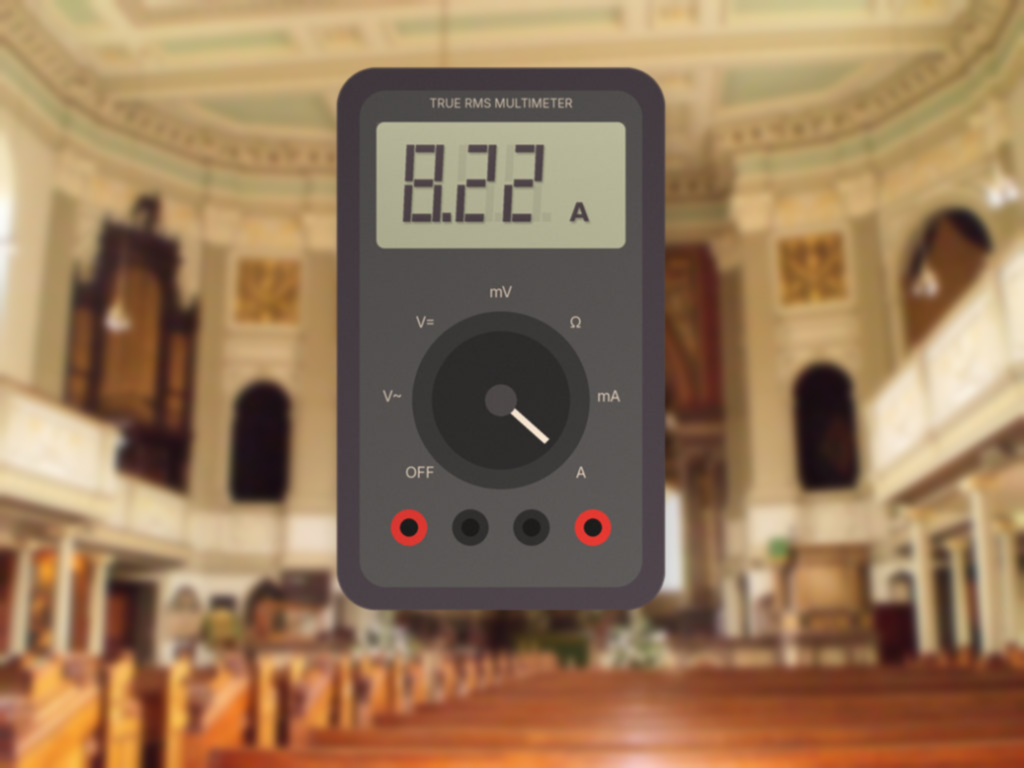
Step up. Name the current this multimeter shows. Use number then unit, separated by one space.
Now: 8.22 A
